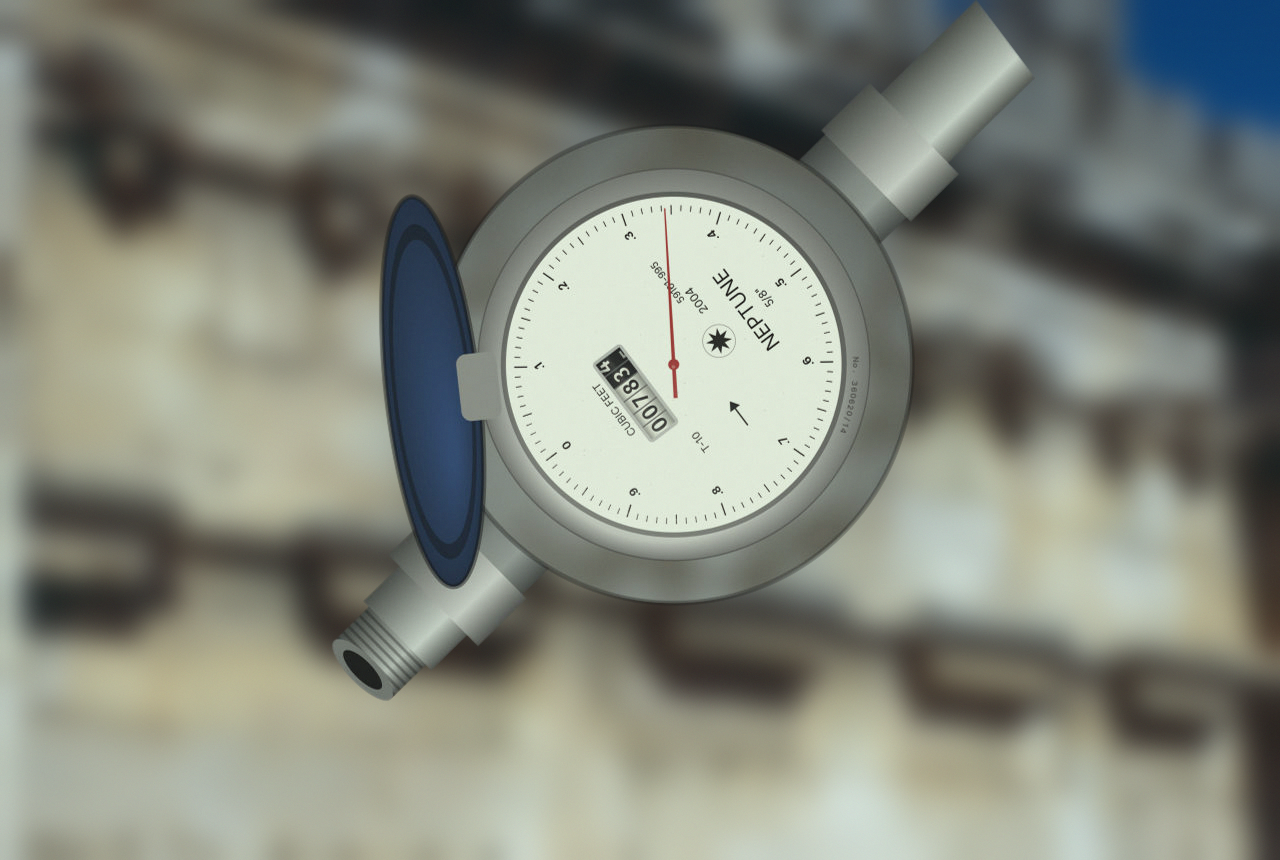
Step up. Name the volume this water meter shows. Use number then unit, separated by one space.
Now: 7834.34 ft³
